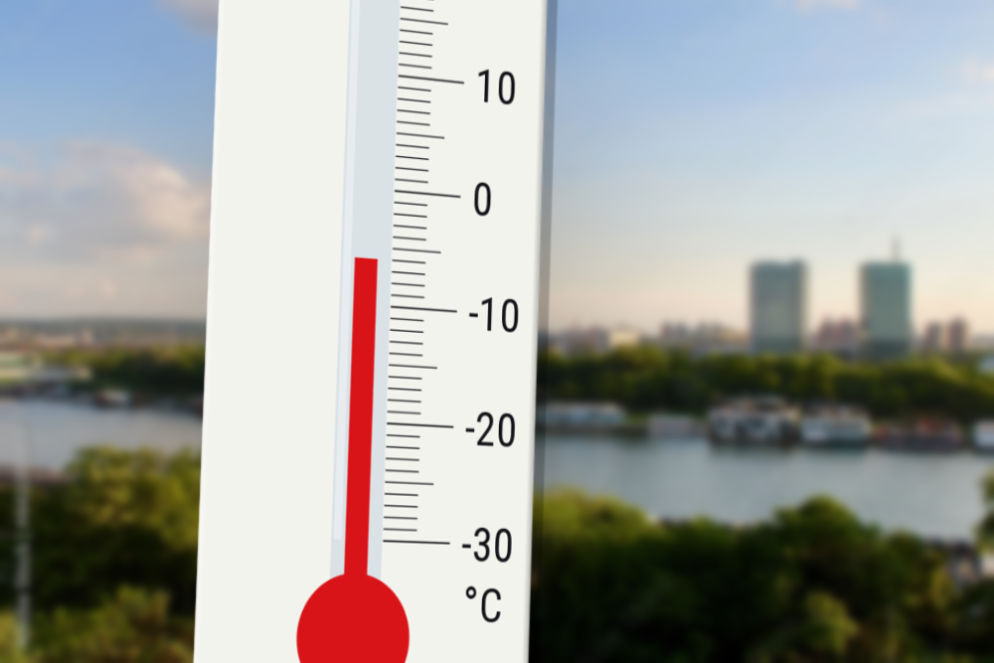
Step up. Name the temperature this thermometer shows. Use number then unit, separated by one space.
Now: -6 °C
